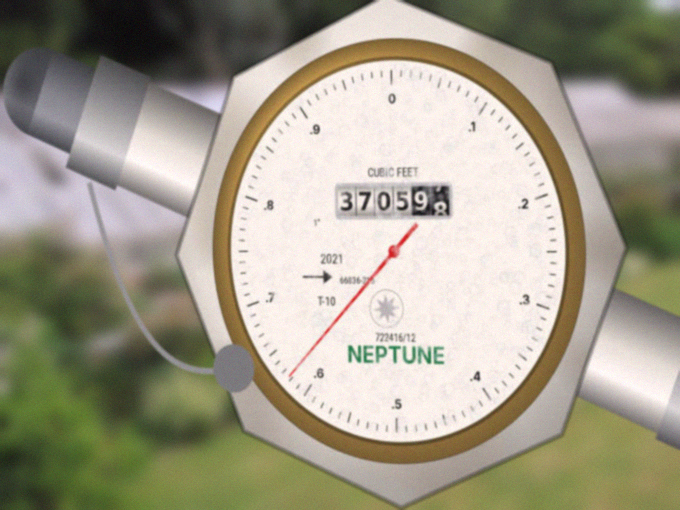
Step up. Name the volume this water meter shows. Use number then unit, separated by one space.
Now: 370597.62 ft³
